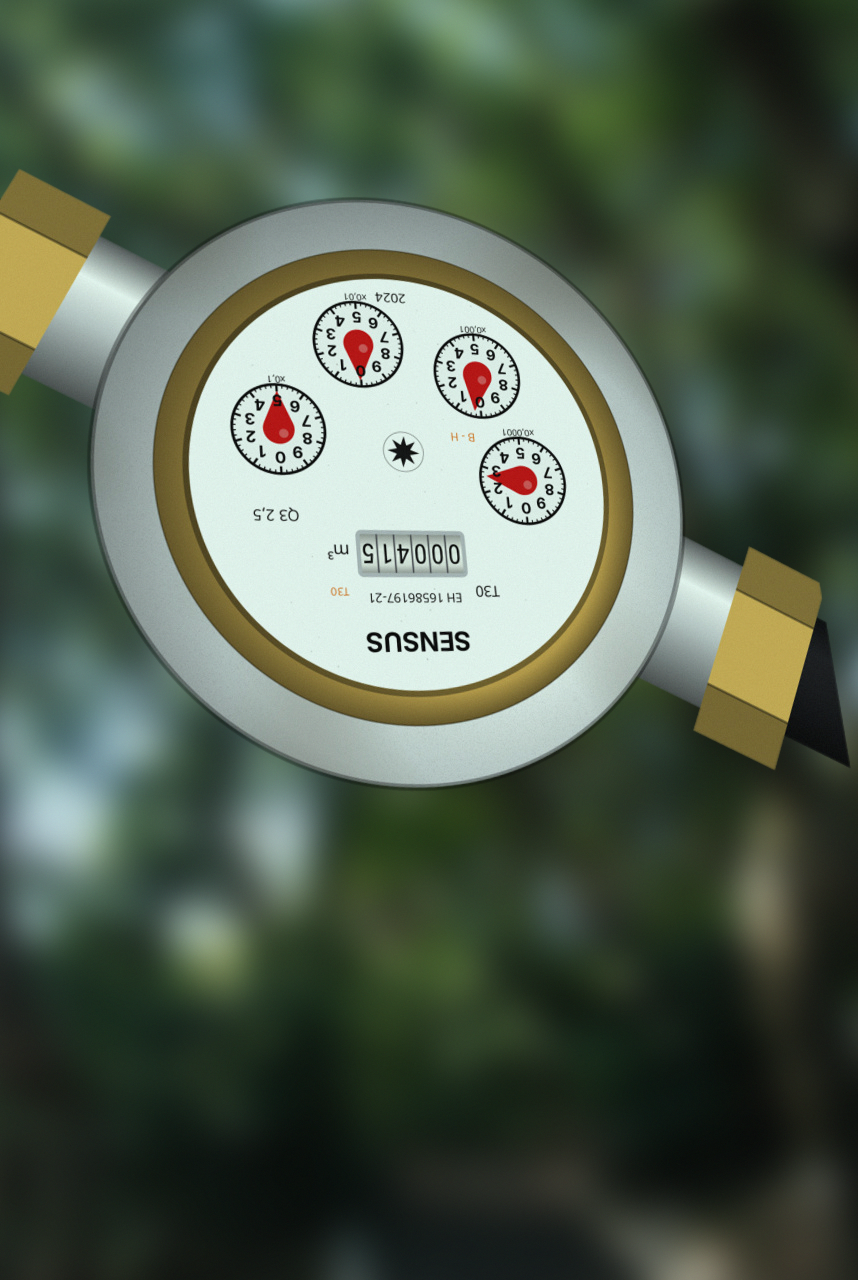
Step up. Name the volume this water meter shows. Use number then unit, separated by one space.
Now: 415.5002 m³
